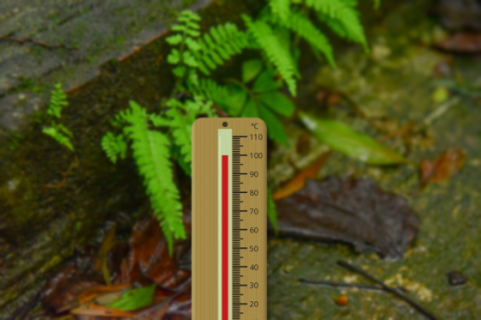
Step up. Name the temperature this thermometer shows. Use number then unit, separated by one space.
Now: 100 °C
